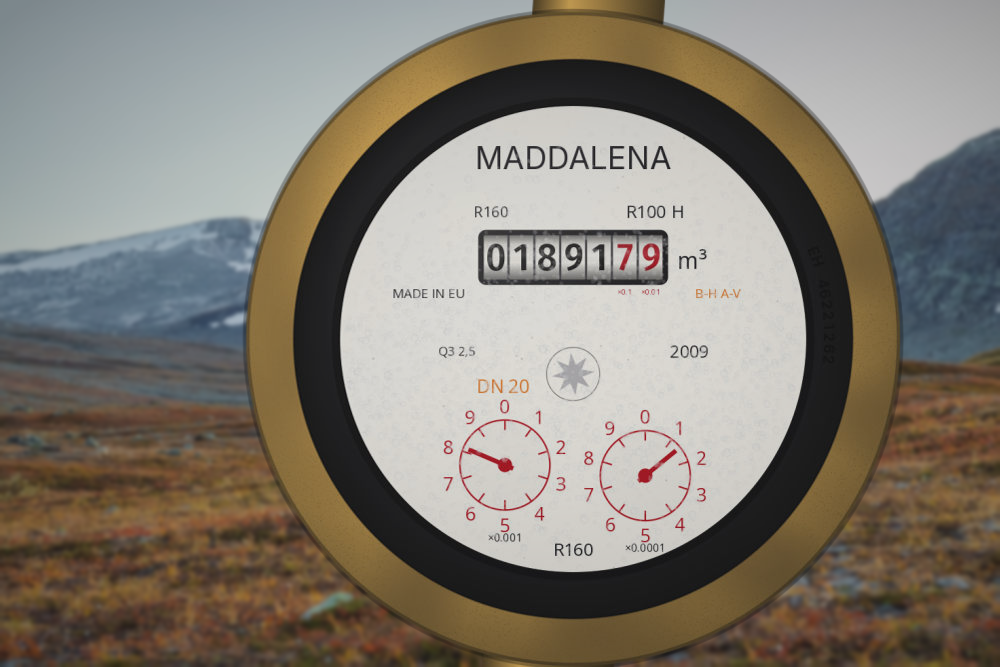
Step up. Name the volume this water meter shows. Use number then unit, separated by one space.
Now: 1891.7981 m³
